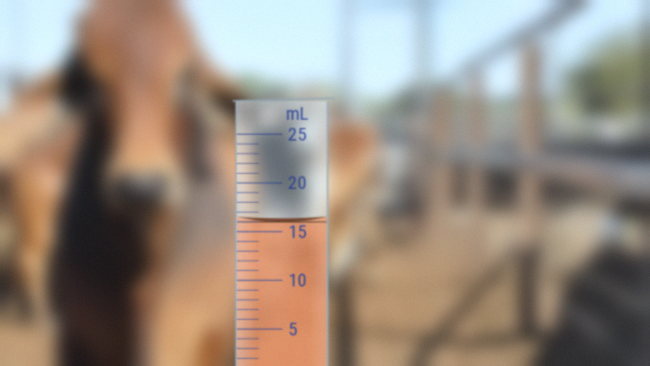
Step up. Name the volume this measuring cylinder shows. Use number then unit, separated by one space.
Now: 16 mL
